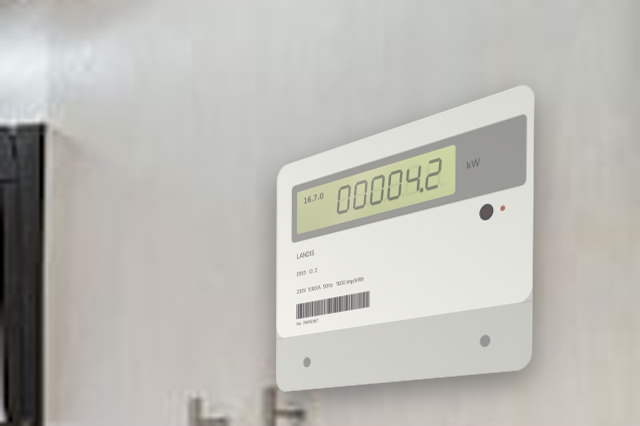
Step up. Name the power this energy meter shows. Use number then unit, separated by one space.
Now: 4.2 kW
